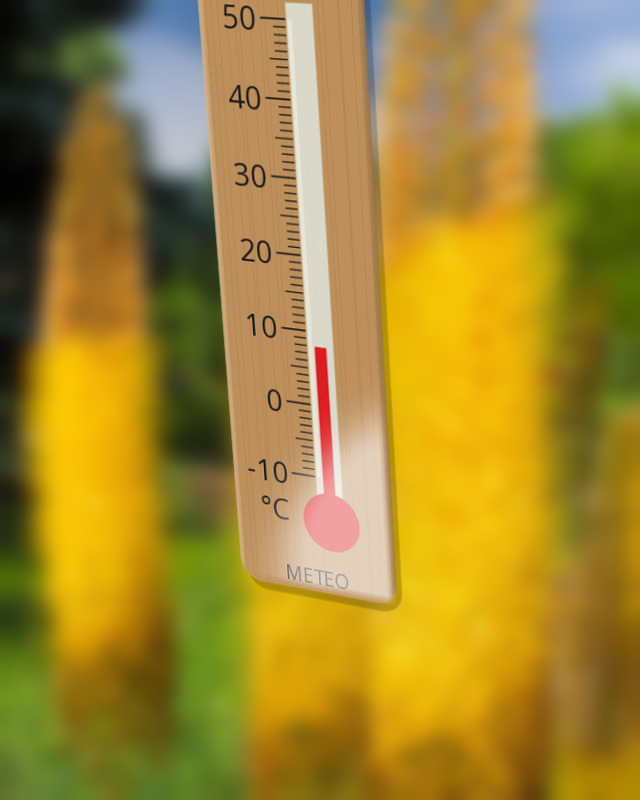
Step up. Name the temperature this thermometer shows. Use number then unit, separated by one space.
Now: 8 °C
